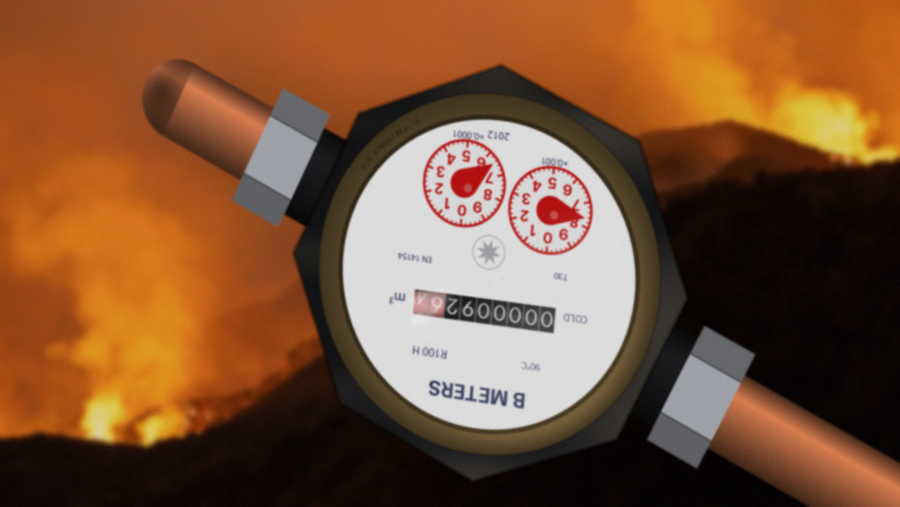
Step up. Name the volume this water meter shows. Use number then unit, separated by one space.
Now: 92.6376 m³
